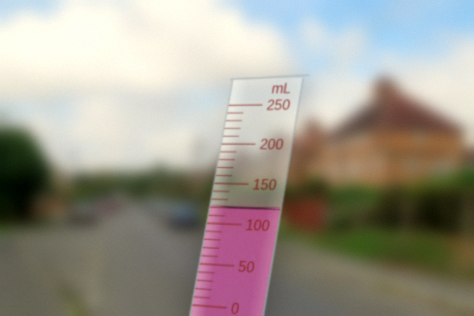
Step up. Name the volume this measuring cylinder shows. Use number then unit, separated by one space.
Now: 120 mL
